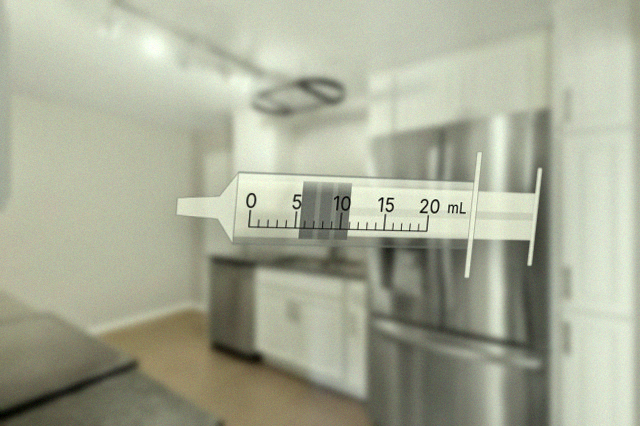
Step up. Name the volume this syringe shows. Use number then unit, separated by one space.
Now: 5.5 mL
